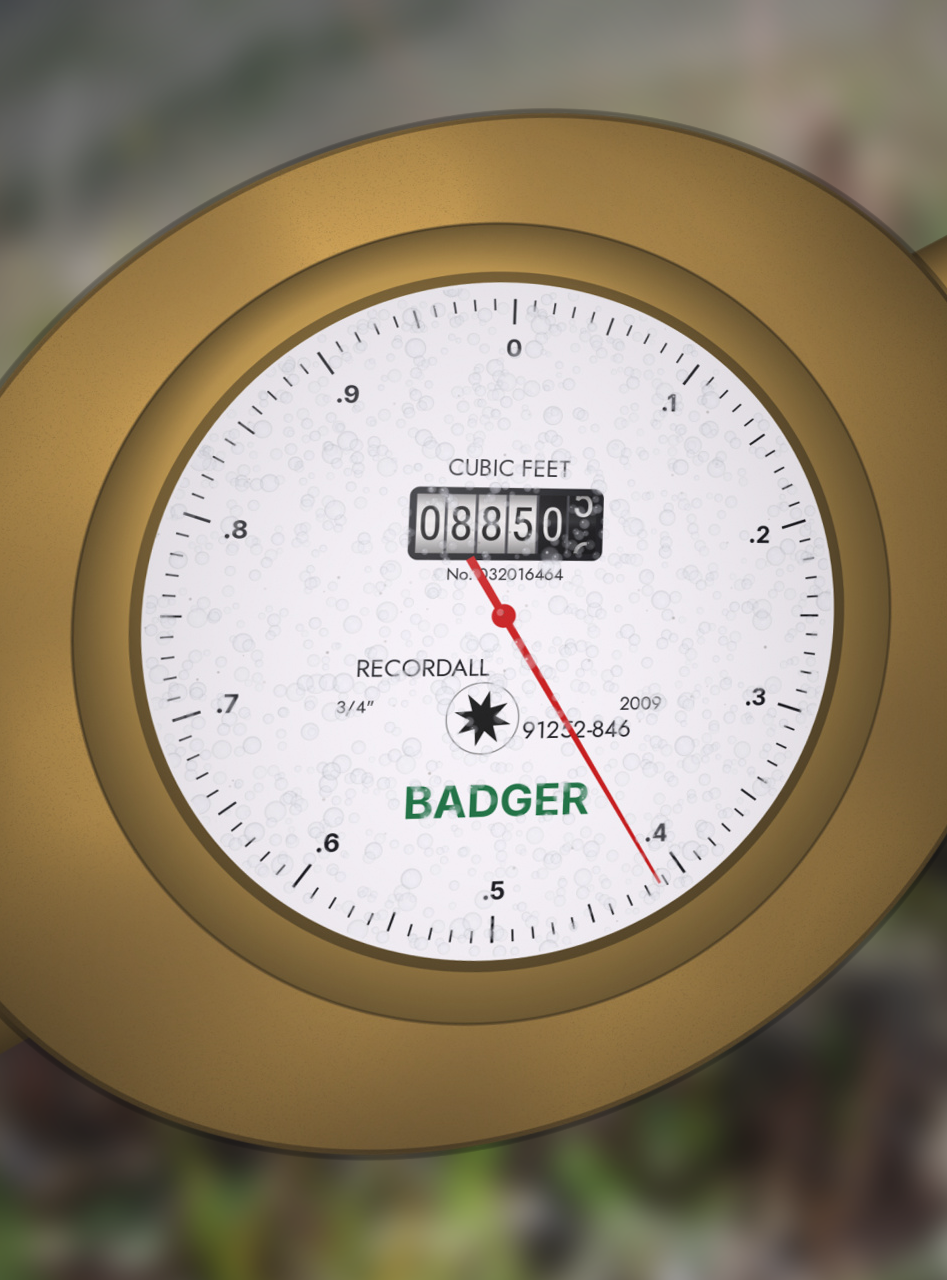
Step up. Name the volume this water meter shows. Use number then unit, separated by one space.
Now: 88505.41 ft³
